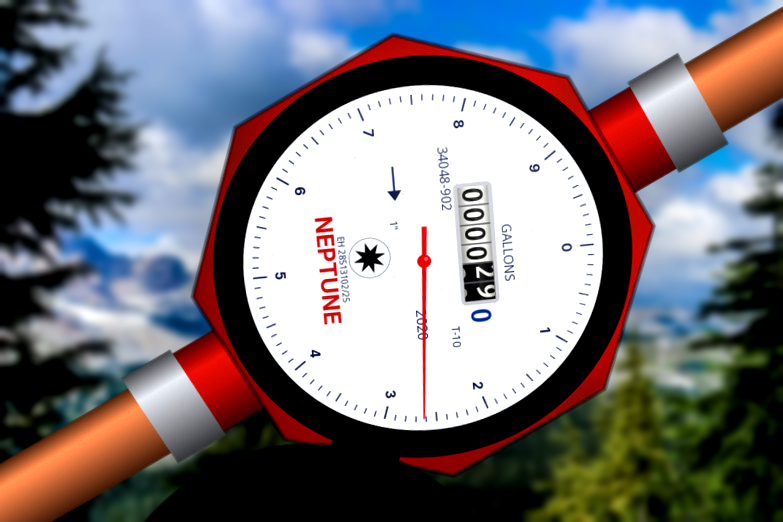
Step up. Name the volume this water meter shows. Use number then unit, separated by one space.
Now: 292.6 gal
